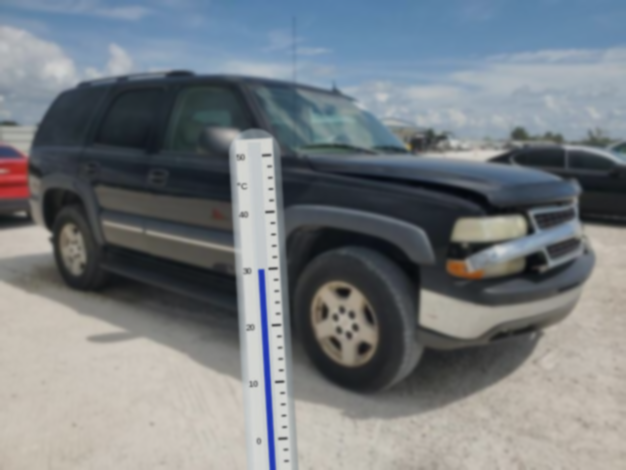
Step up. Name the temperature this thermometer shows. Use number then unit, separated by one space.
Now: 30 °C
